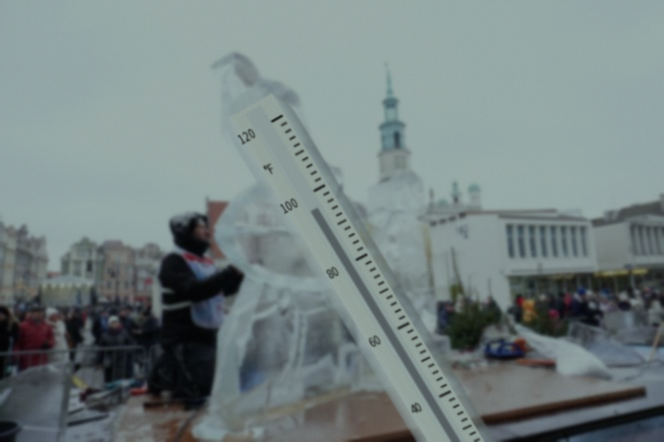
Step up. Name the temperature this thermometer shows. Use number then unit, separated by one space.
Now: 96 °F
